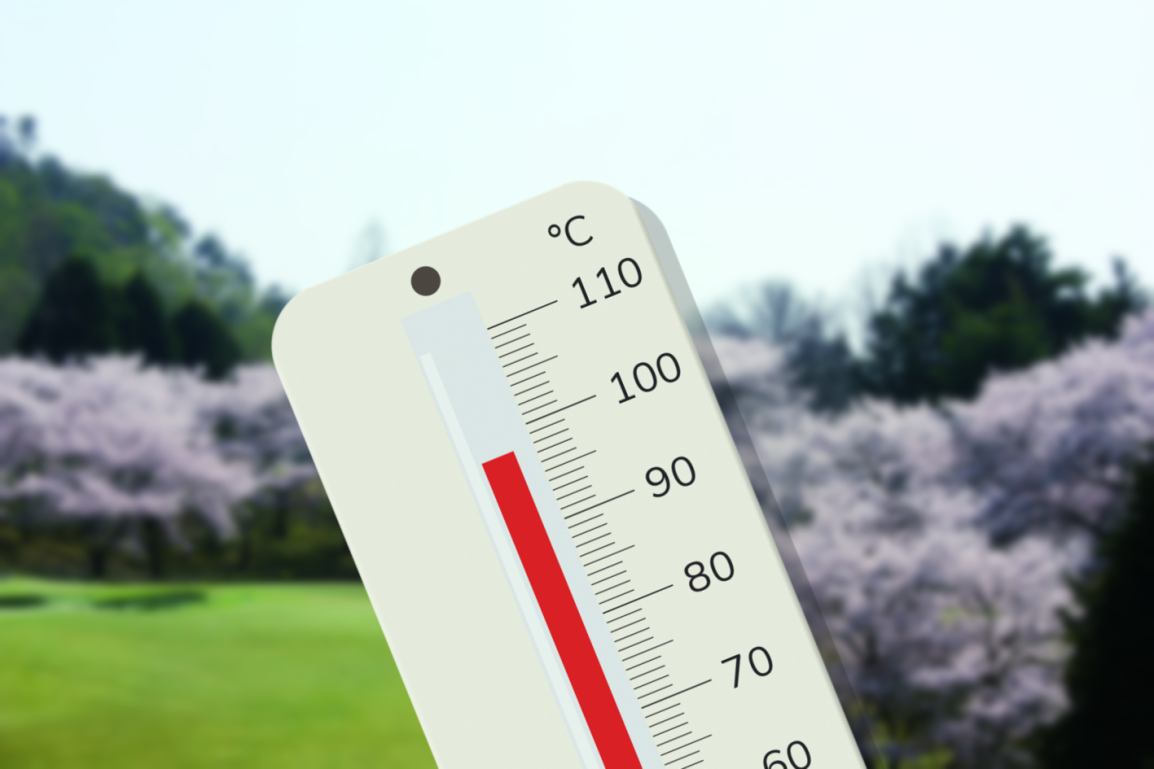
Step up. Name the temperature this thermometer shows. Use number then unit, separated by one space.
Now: 98 °C
